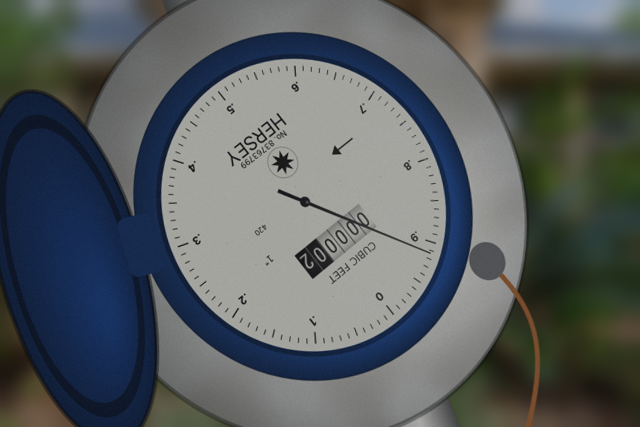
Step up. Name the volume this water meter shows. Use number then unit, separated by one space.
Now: 1.91 ft³
